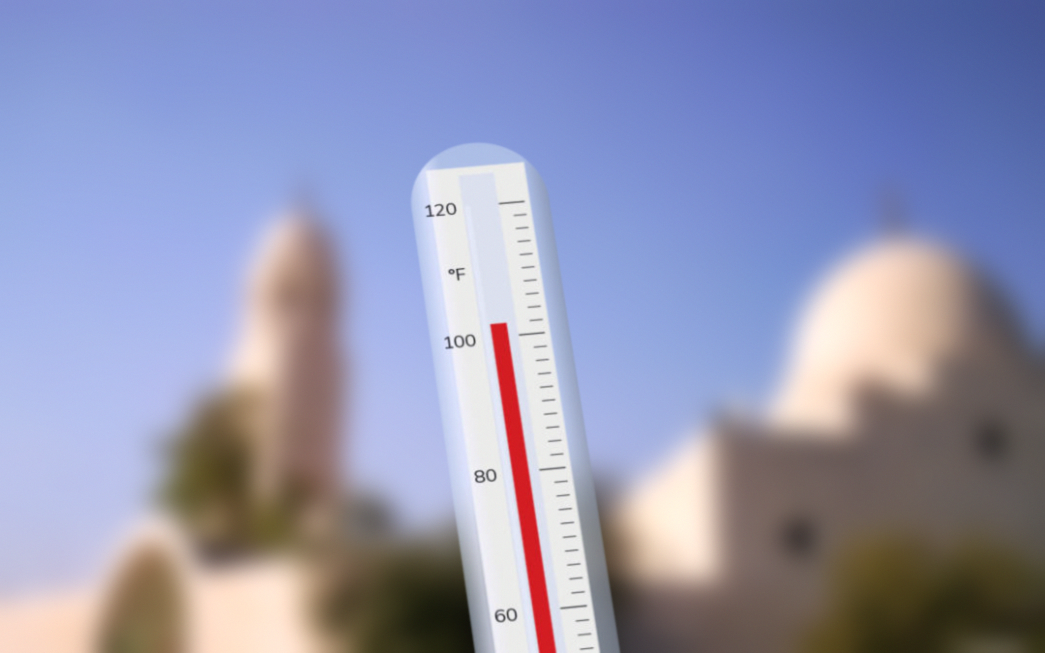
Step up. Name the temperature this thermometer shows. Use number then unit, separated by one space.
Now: 102 °F
